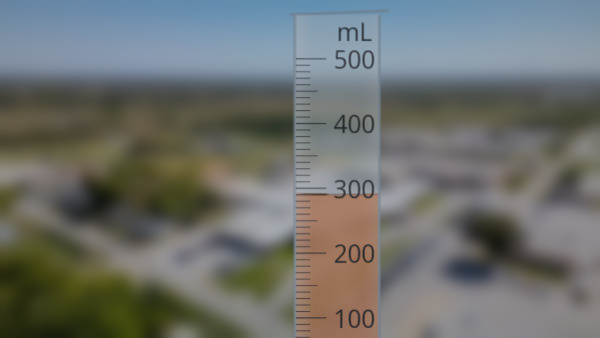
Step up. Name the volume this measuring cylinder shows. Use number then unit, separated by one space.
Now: 290 mL
